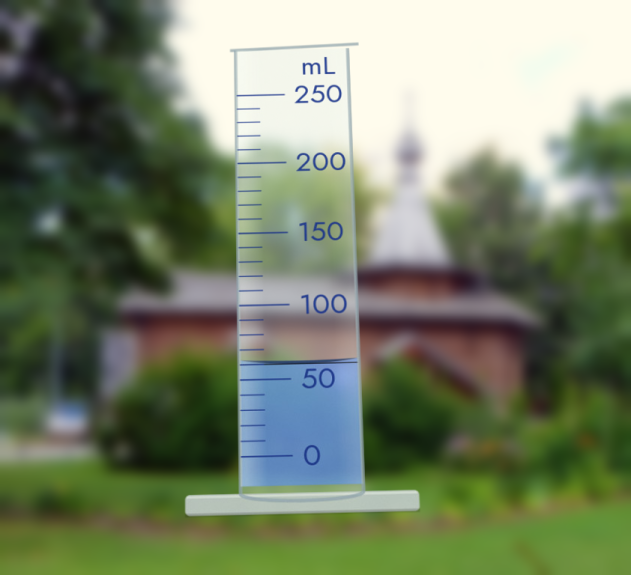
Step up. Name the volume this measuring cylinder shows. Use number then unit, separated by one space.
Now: 60 mL
